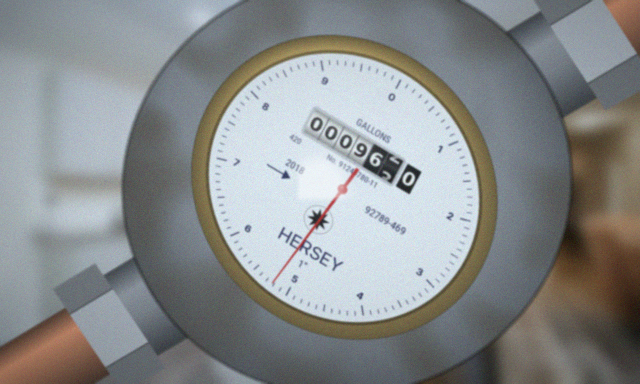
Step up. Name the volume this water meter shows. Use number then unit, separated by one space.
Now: 9625.2 gal
